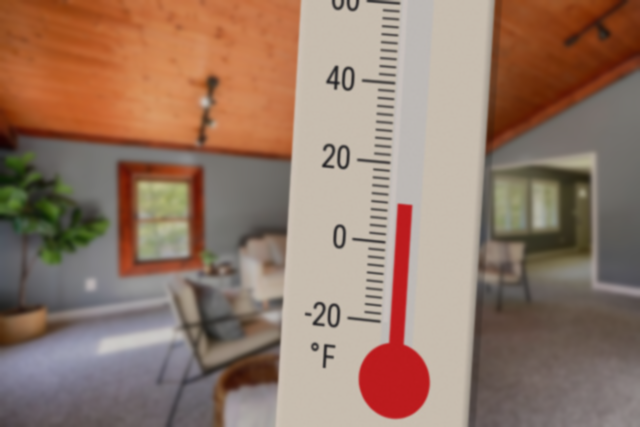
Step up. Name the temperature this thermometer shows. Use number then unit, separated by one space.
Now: 10 °F
